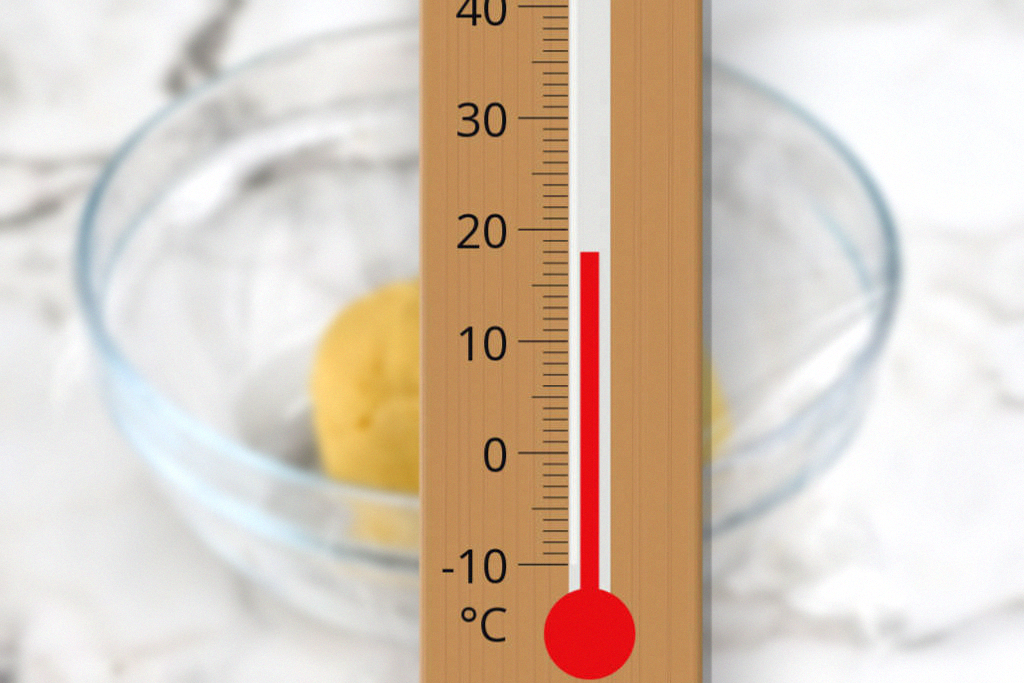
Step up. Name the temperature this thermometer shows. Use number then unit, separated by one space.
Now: 18 °C
